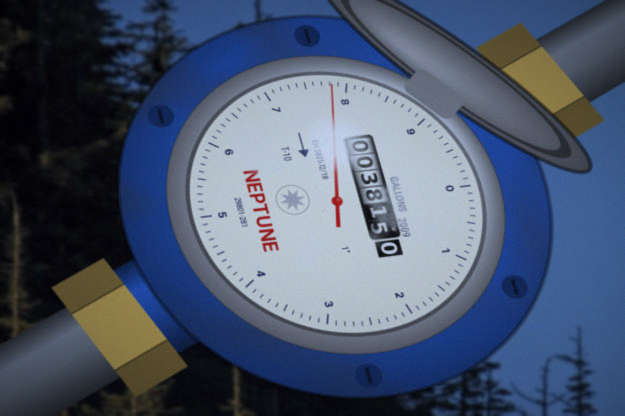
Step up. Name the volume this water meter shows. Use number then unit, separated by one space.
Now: 38147.8 gal
